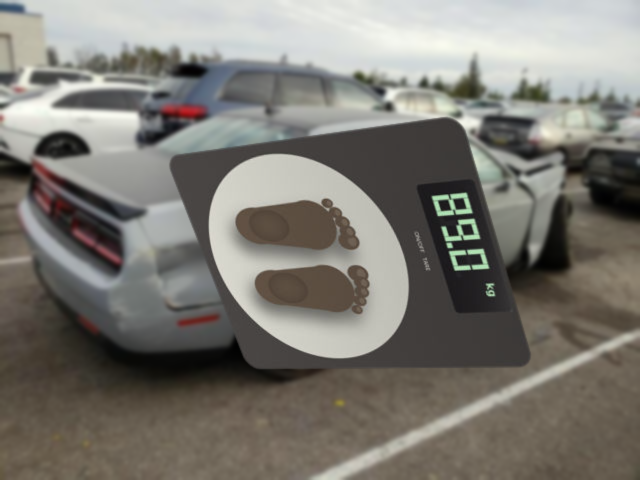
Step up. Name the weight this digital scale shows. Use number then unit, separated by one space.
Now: 89.0 kg
